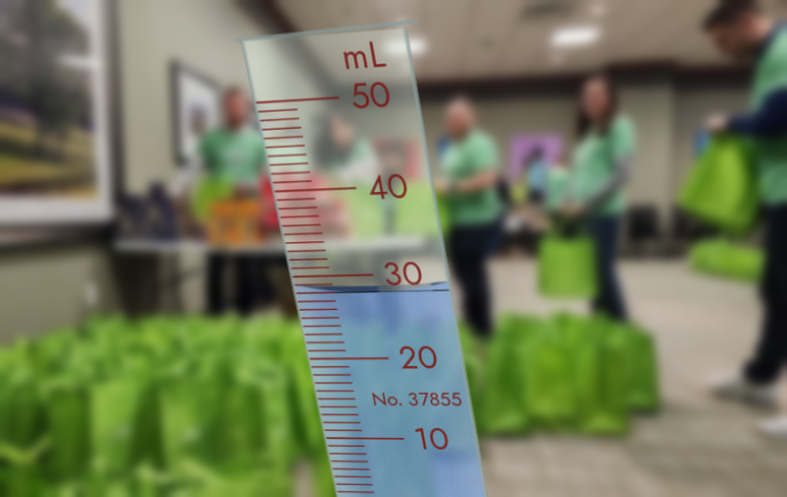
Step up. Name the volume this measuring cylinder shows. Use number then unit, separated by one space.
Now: 28 mL
